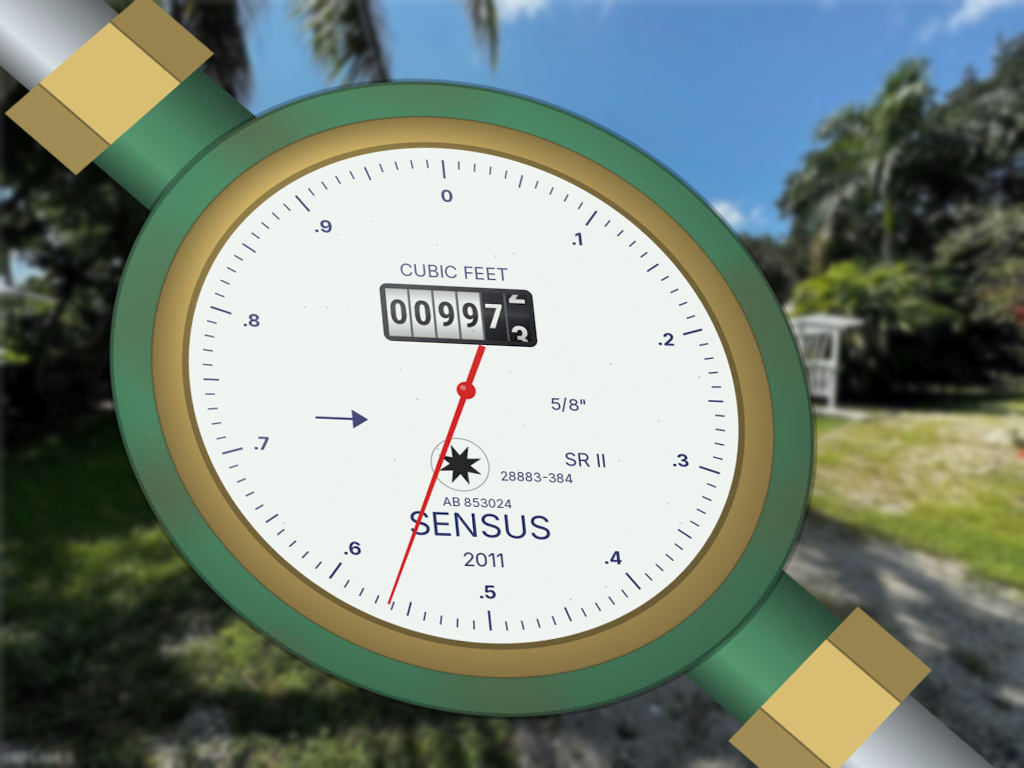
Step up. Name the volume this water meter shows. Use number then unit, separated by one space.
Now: 9972.56 ft³
